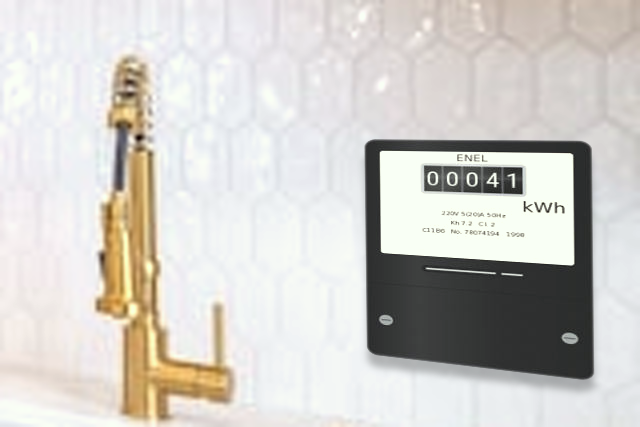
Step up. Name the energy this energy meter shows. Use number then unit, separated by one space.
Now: 41 kWh
